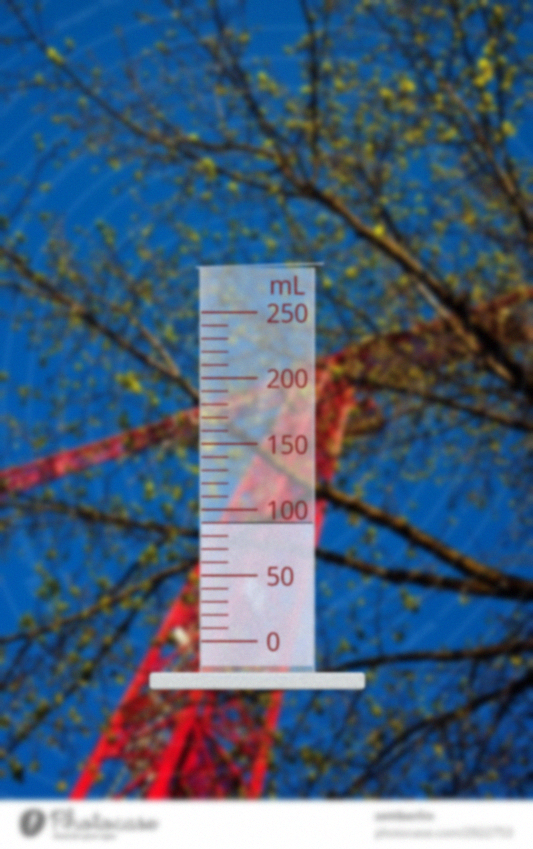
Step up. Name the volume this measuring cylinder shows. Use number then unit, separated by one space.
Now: 90 mL
